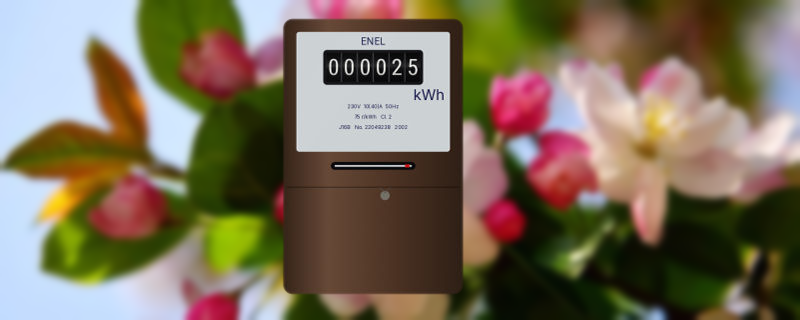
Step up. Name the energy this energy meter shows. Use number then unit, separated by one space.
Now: 25 kWh
